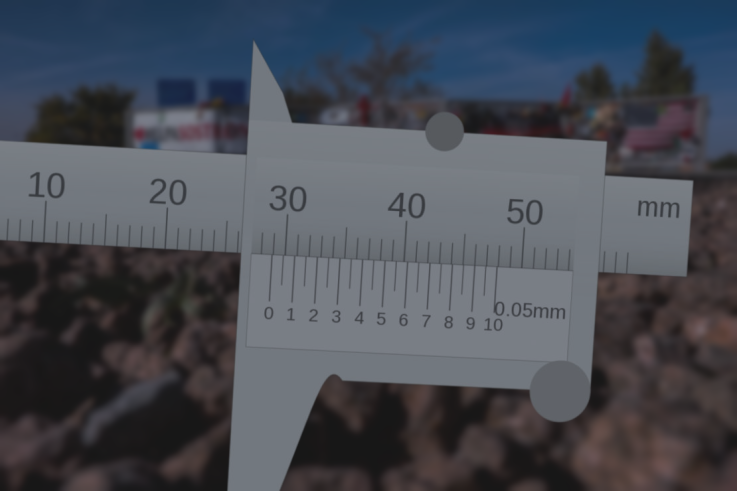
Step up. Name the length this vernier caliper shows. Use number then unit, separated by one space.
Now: 28.9 mm
